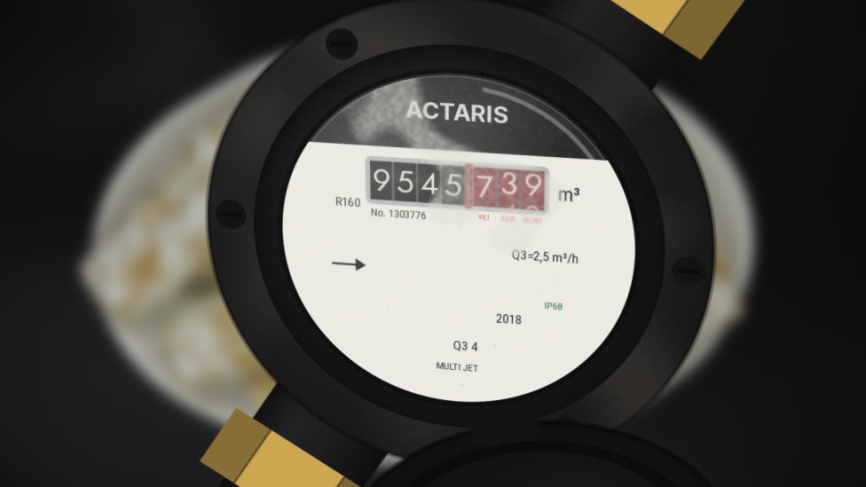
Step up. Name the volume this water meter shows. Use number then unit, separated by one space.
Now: 9545.739 m³
